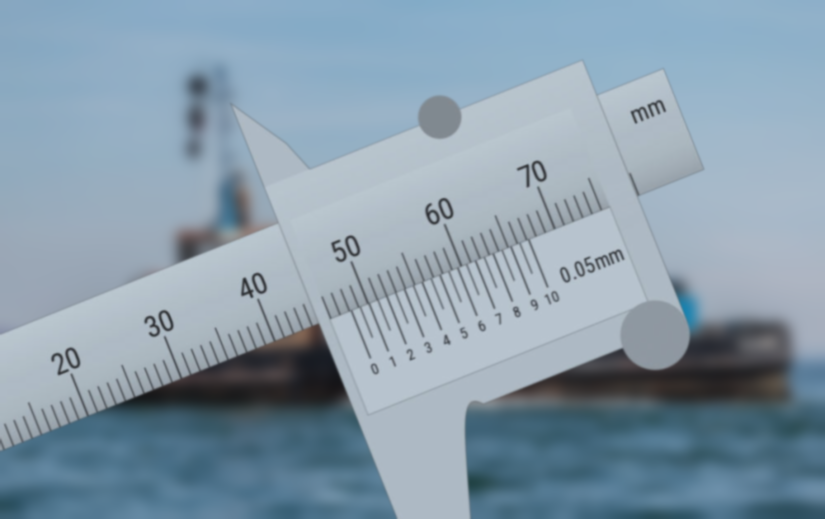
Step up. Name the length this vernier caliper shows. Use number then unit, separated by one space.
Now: 48.2 mm
